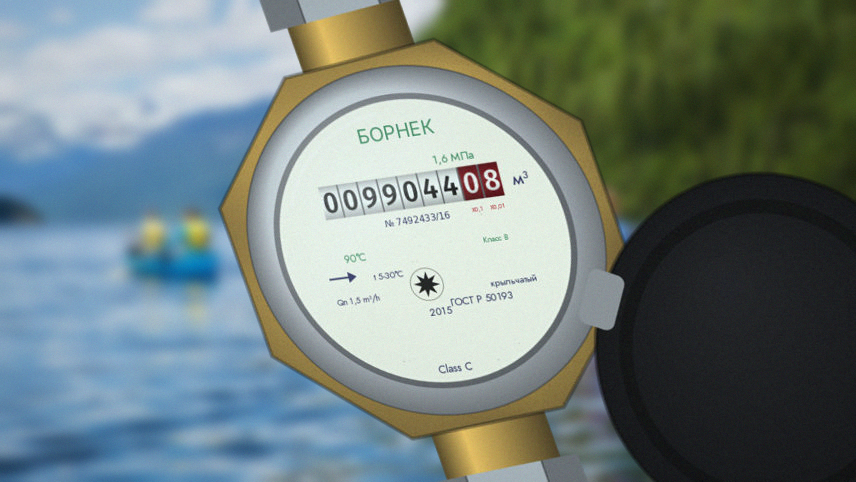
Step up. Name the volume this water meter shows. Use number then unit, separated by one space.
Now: 99044.08 m³
